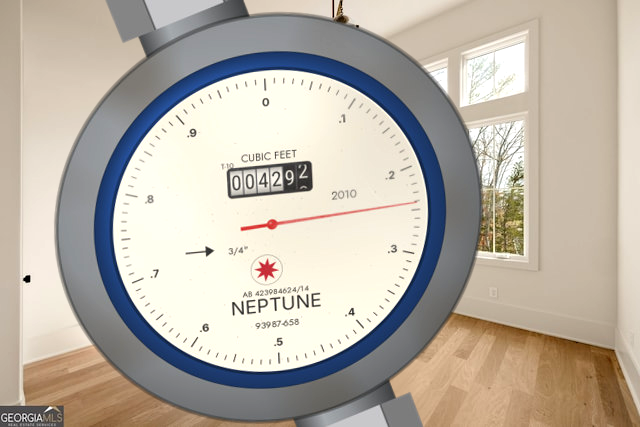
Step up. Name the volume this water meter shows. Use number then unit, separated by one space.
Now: 4292.24 ft³
